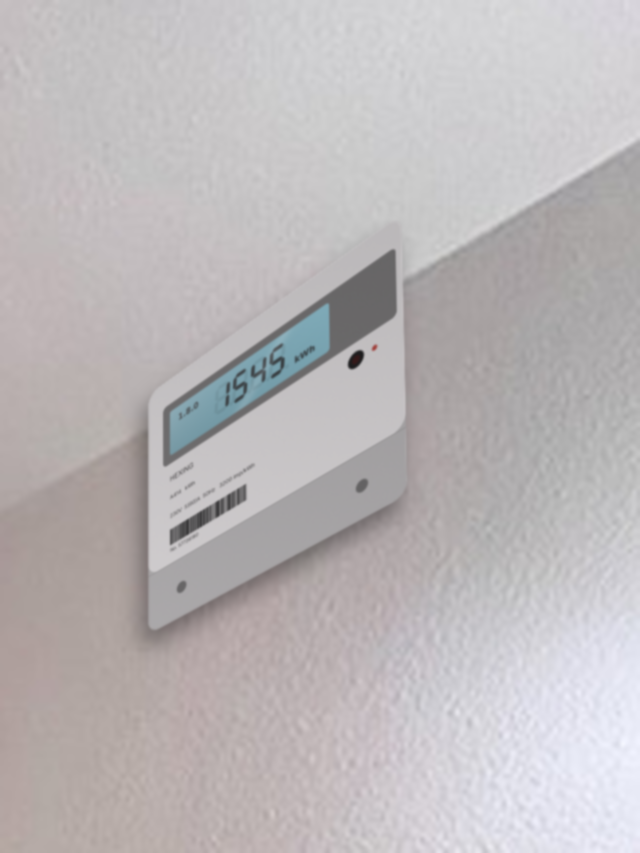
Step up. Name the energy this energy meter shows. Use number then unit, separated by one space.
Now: 1545 kWh
